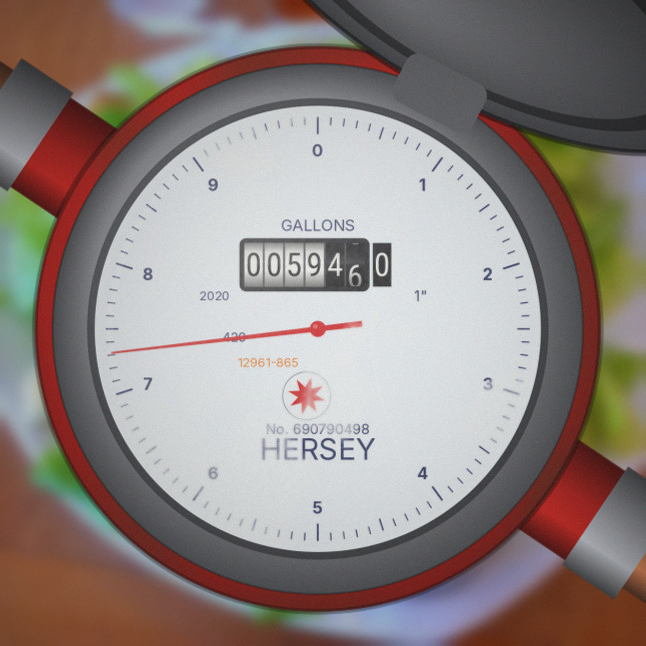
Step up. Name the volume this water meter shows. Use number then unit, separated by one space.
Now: 59457.3 gal
